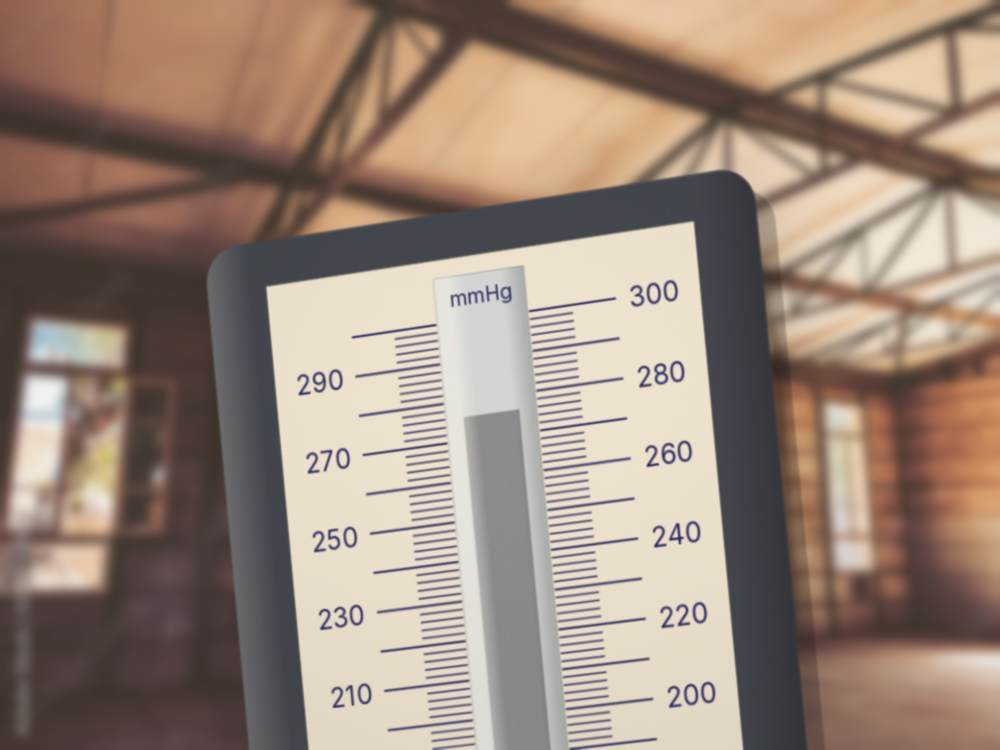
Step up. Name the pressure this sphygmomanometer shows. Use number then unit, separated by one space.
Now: 276 mmHg
